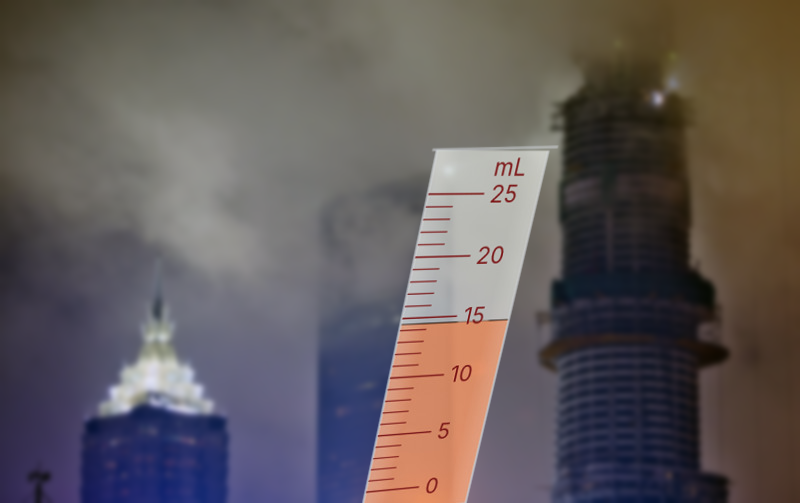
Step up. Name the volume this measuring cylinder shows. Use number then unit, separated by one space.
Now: 14.5 mL
